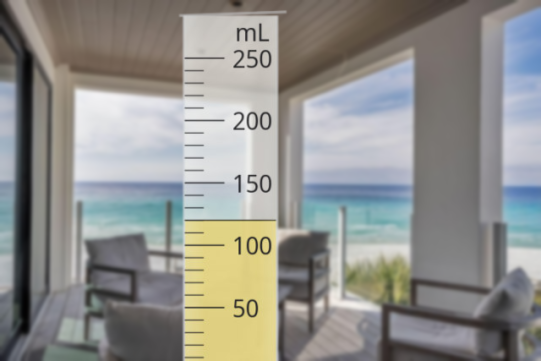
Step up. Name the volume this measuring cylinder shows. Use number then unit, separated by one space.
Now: 120 mL
